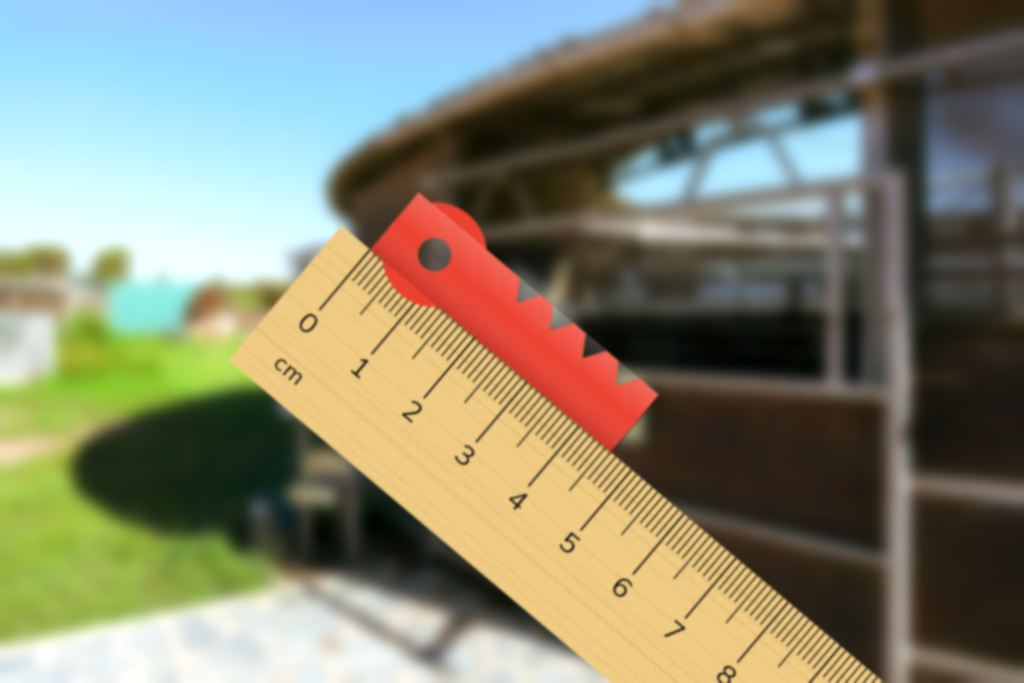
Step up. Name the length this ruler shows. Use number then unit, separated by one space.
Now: 4.6 cm
